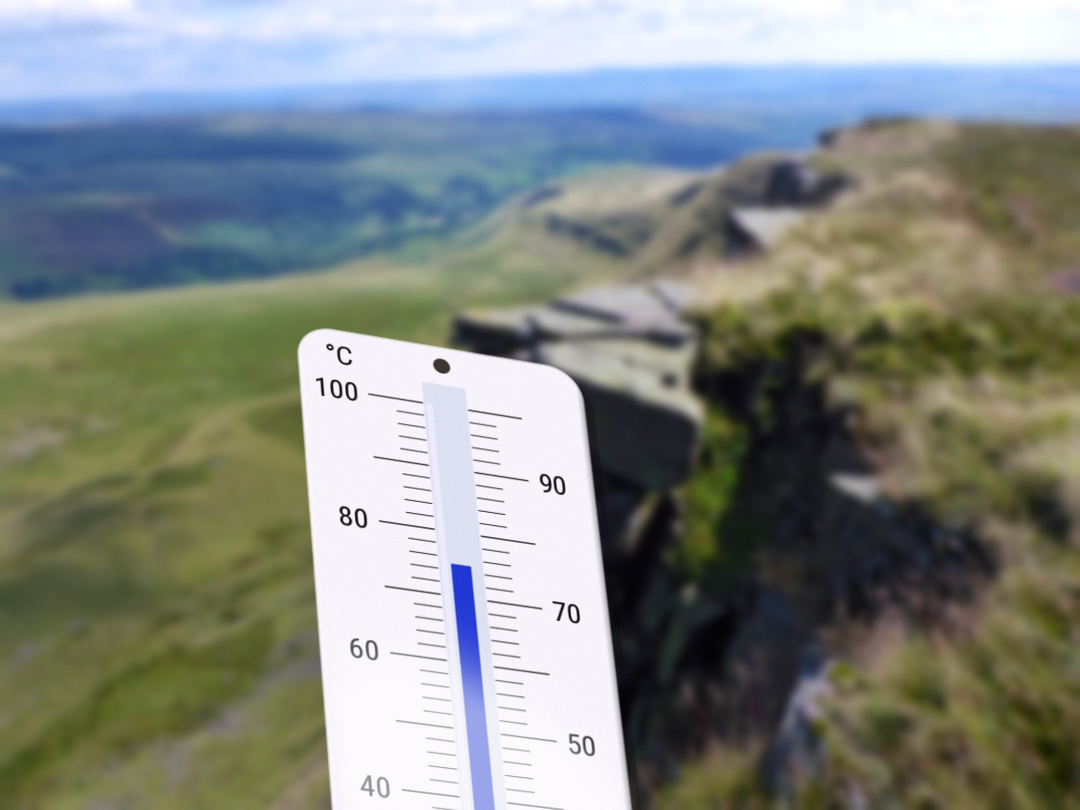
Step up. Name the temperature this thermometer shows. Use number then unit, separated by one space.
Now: 75 °C
